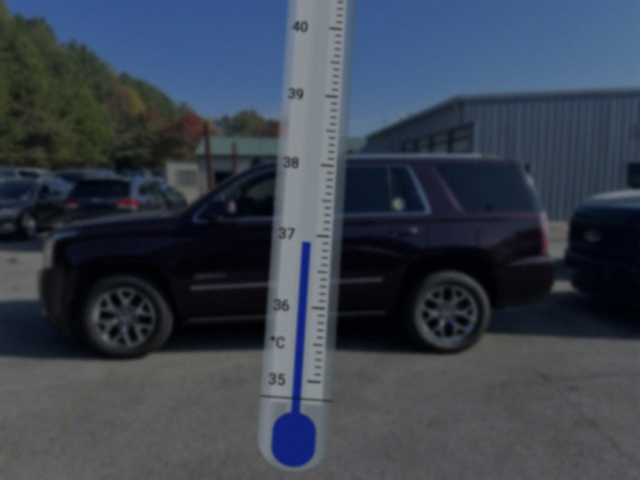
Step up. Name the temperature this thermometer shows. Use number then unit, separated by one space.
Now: 36.9 °C
